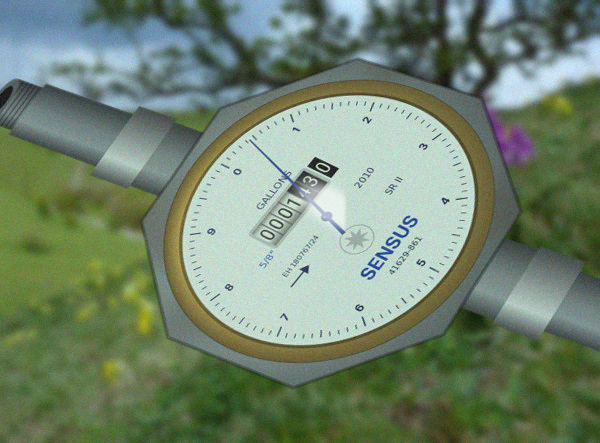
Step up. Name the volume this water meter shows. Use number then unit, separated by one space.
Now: 1430.4 gal
